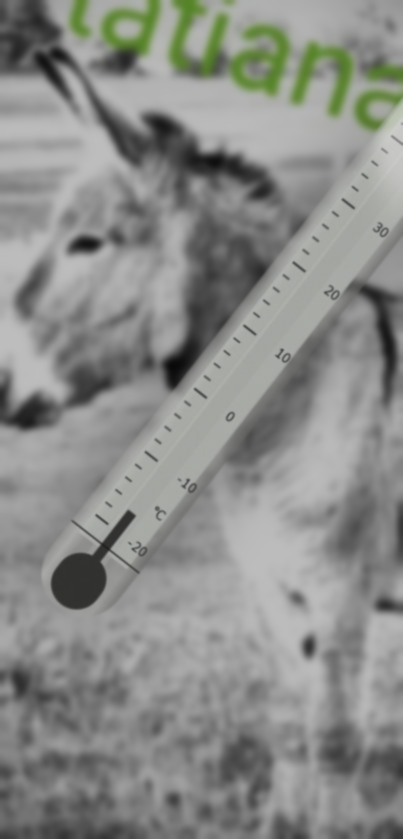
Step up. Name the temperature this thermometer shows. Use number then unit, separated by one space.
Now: -17 °C
